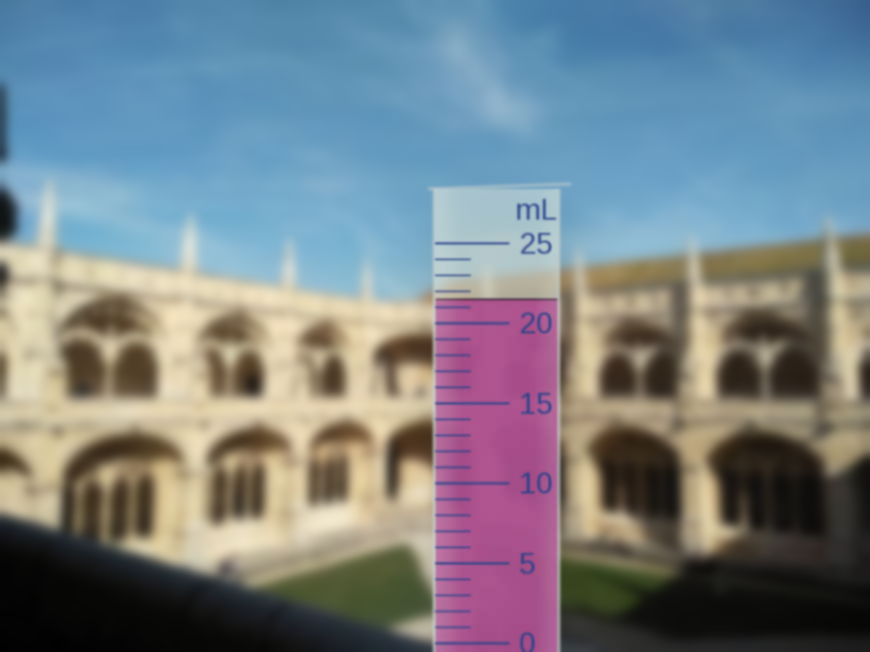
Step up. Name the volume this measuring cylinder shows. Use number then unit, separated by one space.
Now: 21.5 mL
